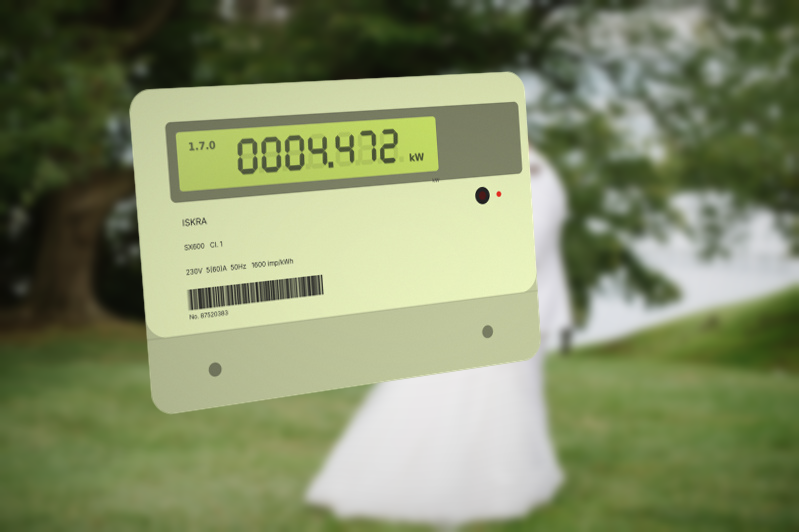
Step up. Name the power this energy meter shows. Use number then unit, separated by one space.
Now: 4.472 kW
